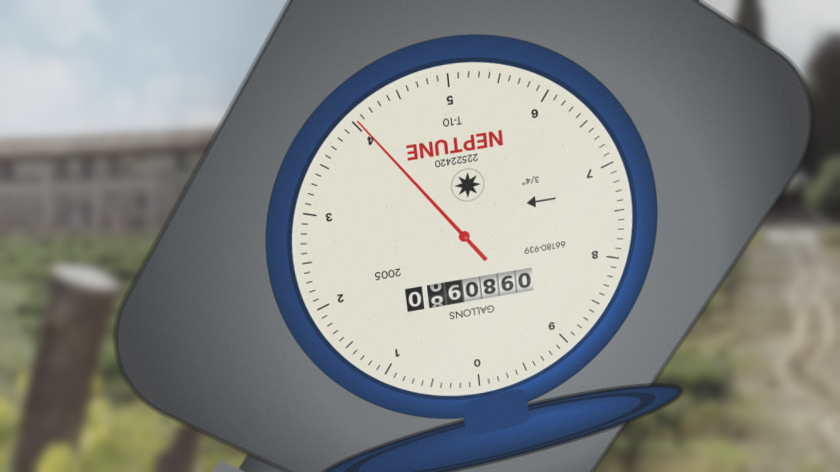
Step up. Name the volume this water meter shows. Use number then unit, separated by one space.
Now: 980984.0 gal
